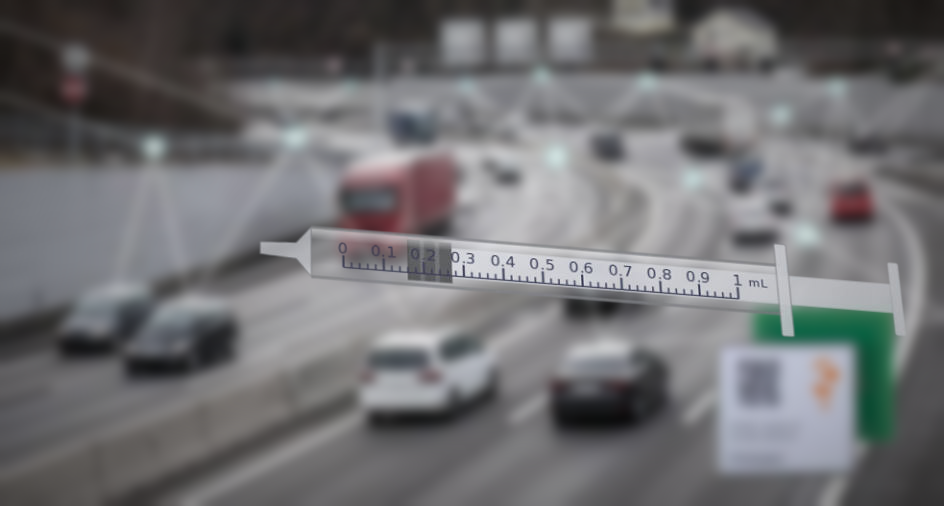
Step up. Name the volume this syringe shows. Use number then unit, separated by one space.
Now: 0.16 mL
